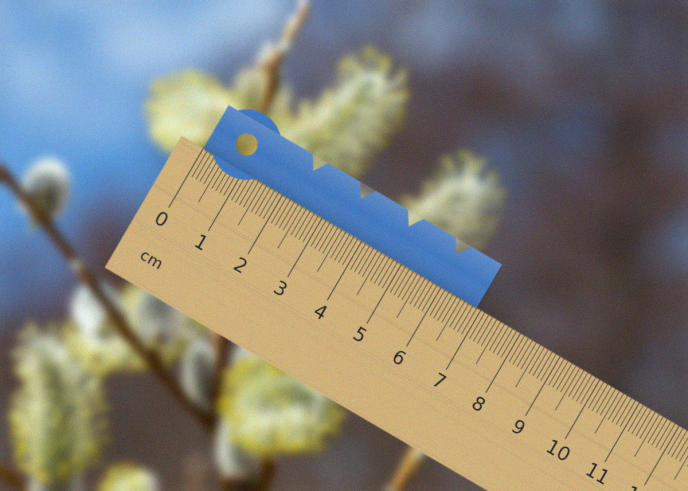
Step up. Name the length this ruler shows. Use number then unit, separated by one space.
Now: 6.9 cm
